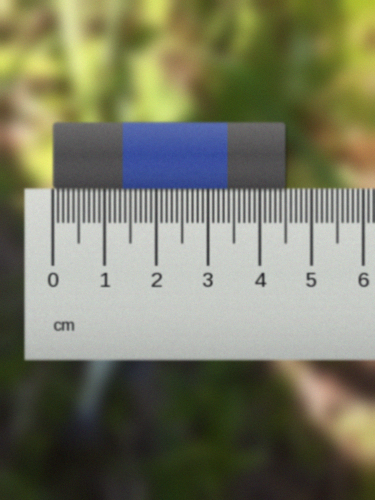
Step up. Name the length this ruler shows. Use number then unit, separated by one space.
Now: 4.5 cm
